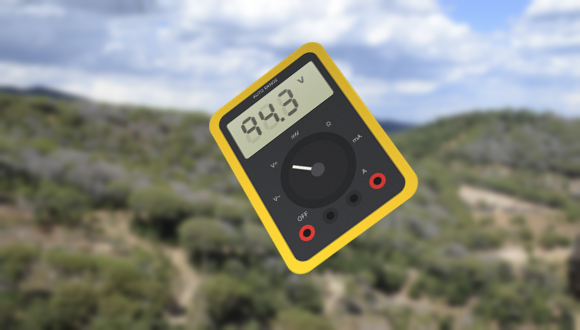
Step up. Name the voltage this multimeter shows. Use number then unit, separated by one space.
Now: 94.3 V
